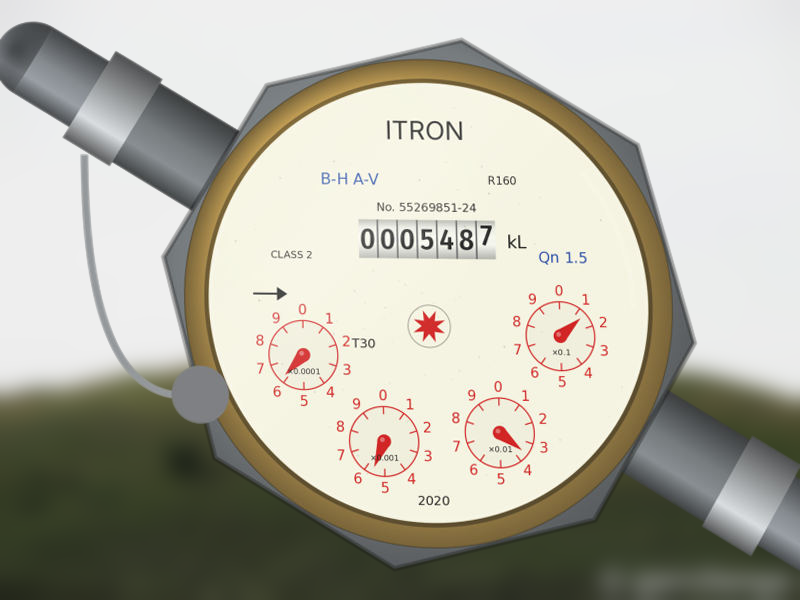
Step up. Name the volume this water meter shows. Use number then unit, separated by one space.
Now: 5487.1356 kL
